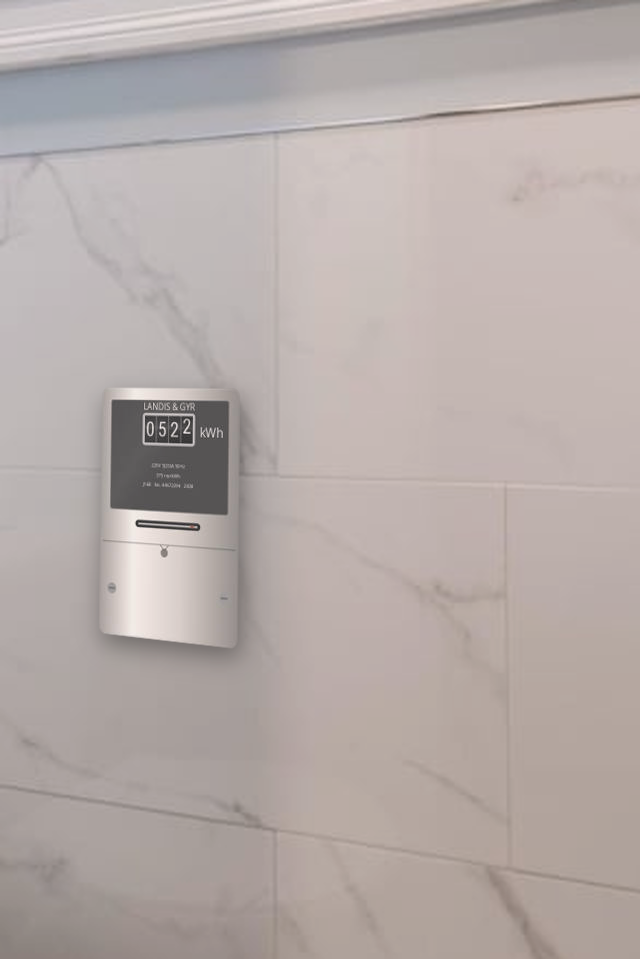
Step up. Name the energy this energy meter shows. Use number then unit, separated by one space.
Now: 522 kWh
